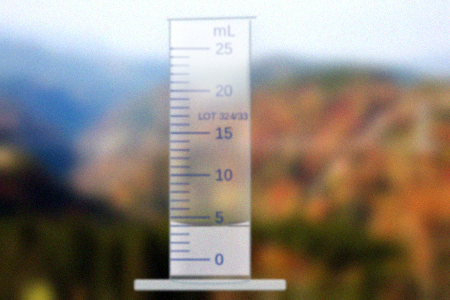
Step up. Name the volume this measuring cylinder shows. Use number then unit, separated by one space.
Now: 4 mL
